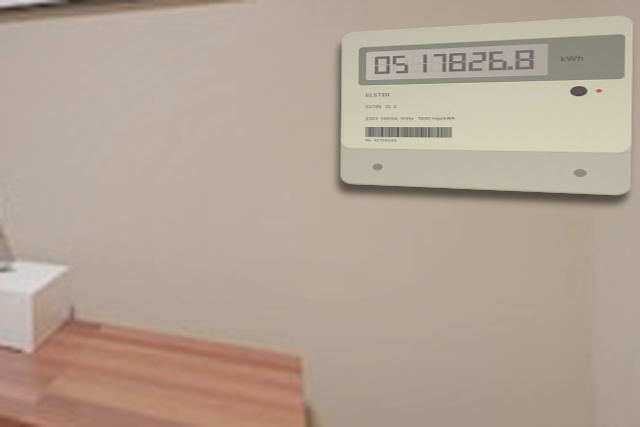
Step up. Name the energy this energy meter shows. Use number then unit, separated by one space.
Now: 517826.8 kWh
